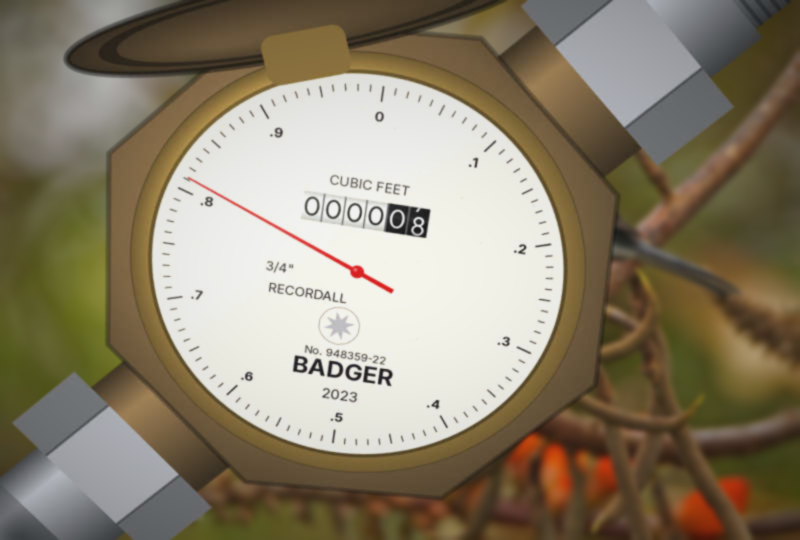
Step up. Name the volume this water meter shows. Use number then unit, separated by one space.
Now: 7.81 ft³
